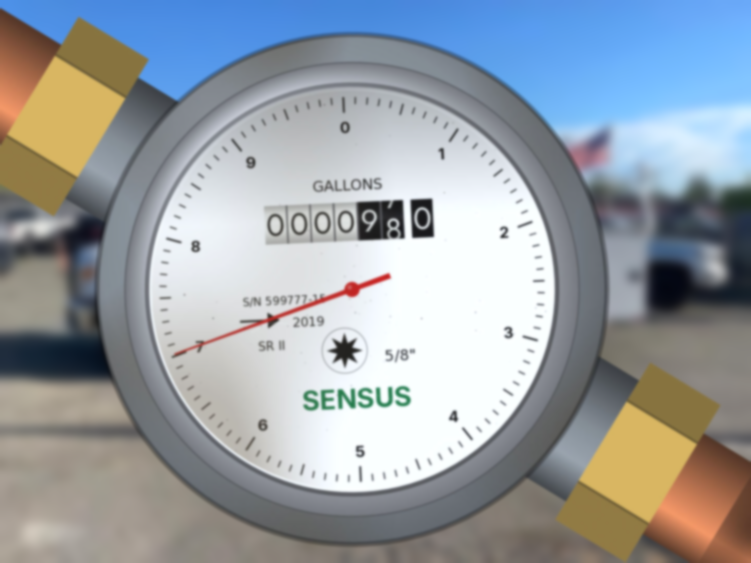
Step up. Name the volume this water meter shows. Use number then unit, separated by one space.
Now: 977.0 gal
